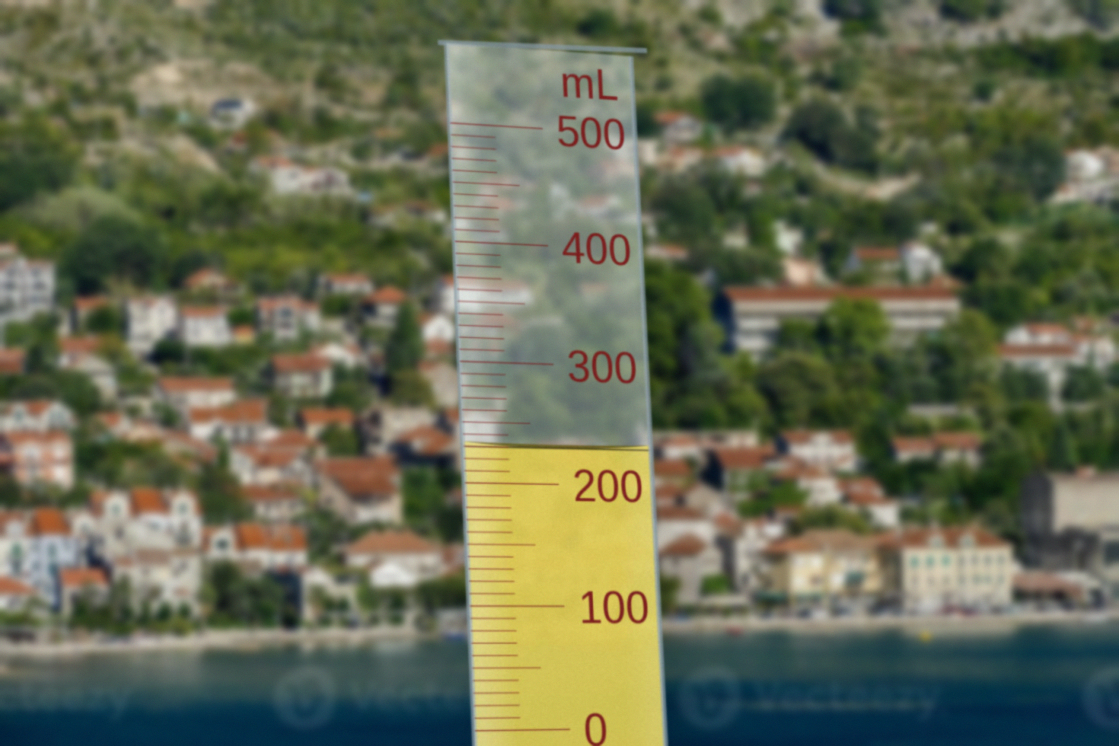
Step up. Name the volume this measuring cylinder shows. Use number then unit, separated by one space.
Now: 230 mL
